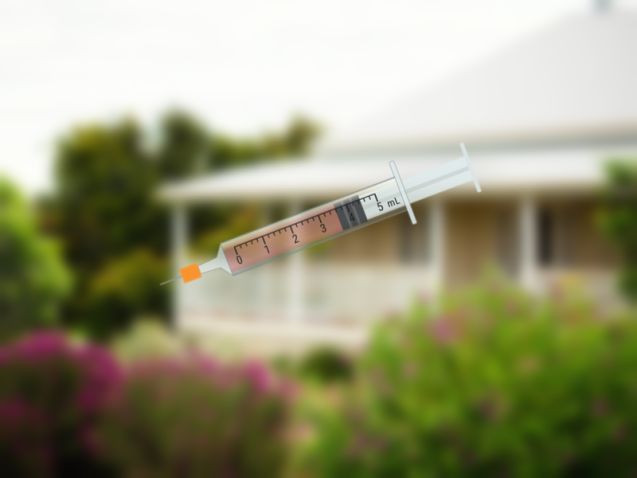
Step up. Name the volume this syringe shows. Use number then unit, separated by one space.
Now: 3.6 mL
